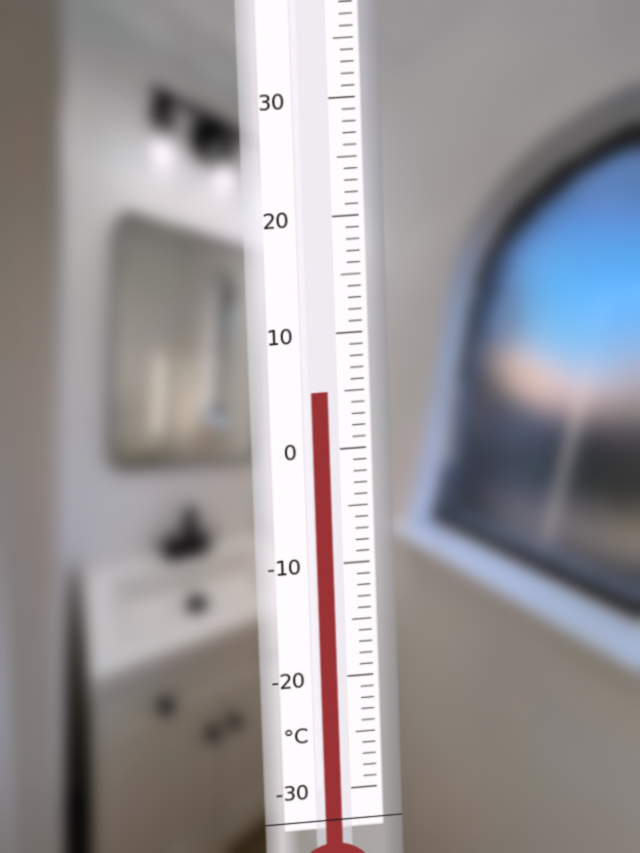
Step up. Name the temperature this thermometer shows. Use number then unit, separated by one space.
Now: 5 °C
